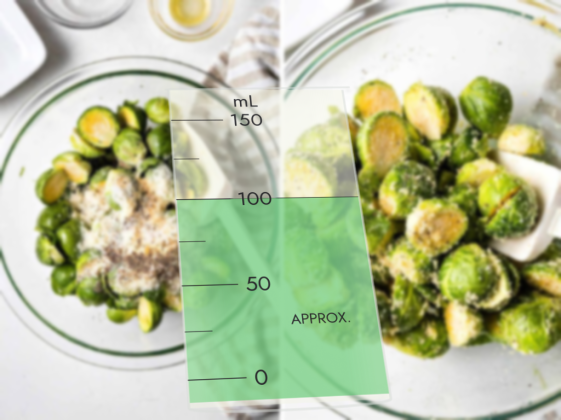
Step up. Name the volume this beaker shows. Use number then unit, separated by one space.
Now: 100 mL
